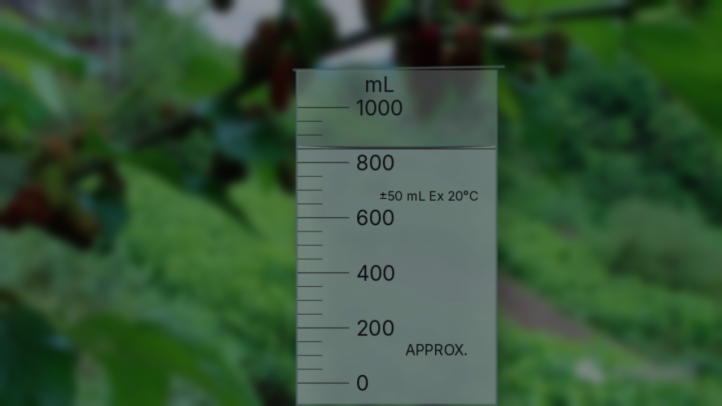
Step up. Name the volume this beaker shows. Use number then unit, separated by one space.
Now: 850 mL
